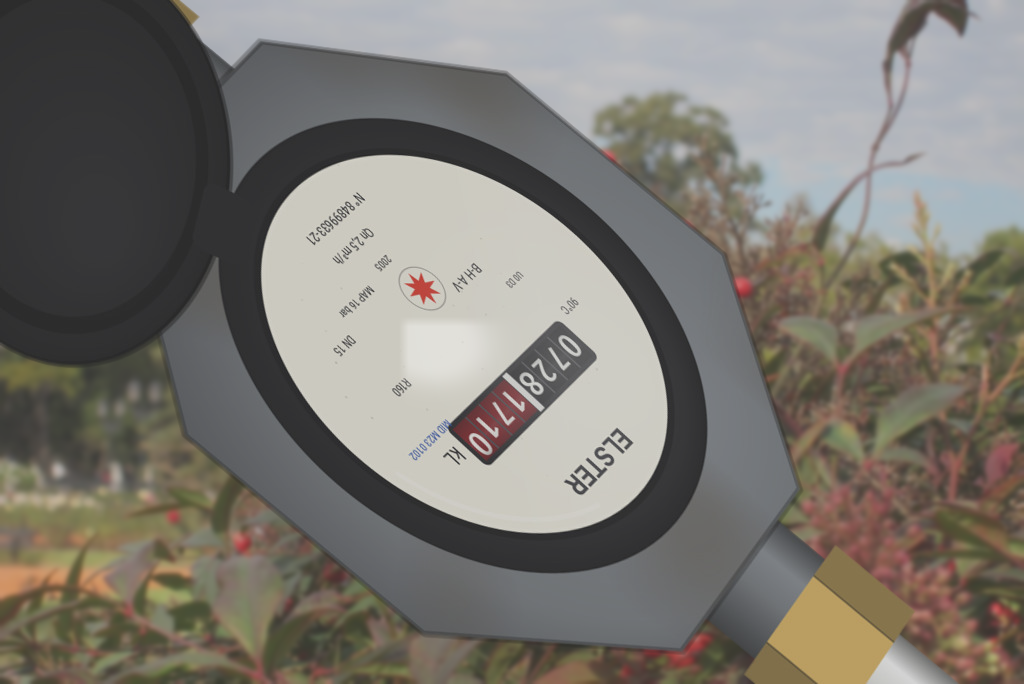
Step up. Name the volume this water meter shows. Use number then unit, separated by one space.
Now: 728.1710 kL
